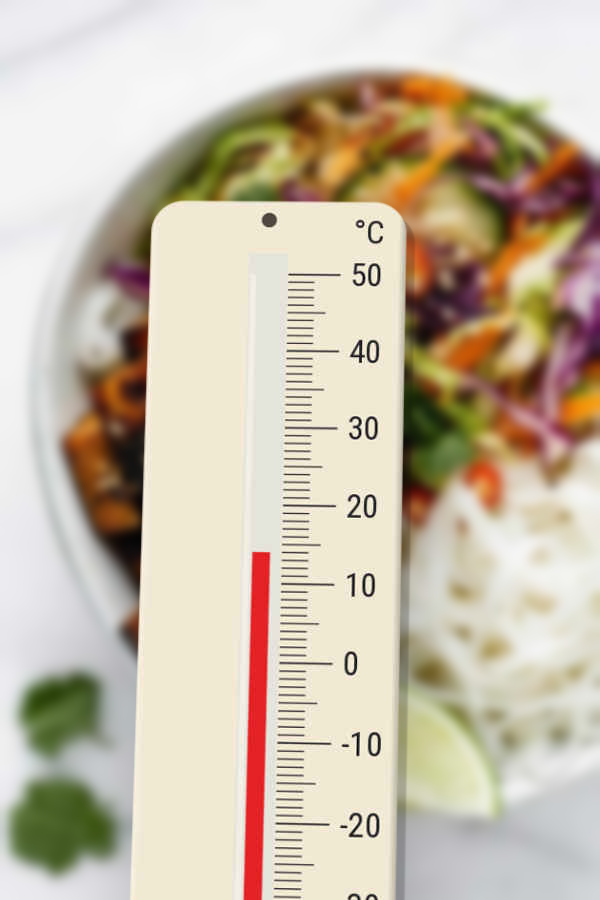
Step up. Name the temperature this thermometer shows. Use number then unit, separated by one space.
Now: 14 °C
